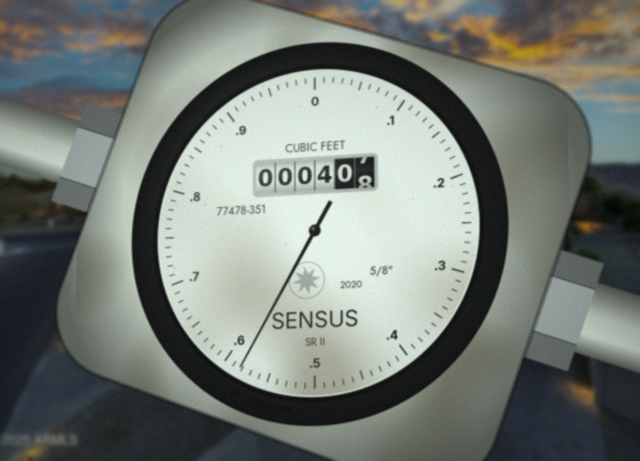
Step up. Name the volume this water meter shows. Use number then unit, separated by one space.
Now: 407.58 ft³
